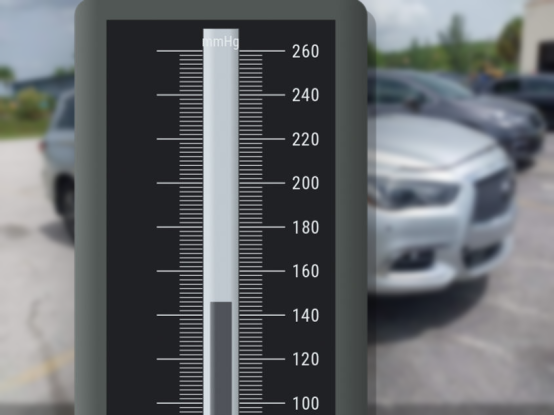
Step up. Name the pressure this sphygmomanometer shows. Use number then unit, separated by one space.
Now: 146 mmHg
